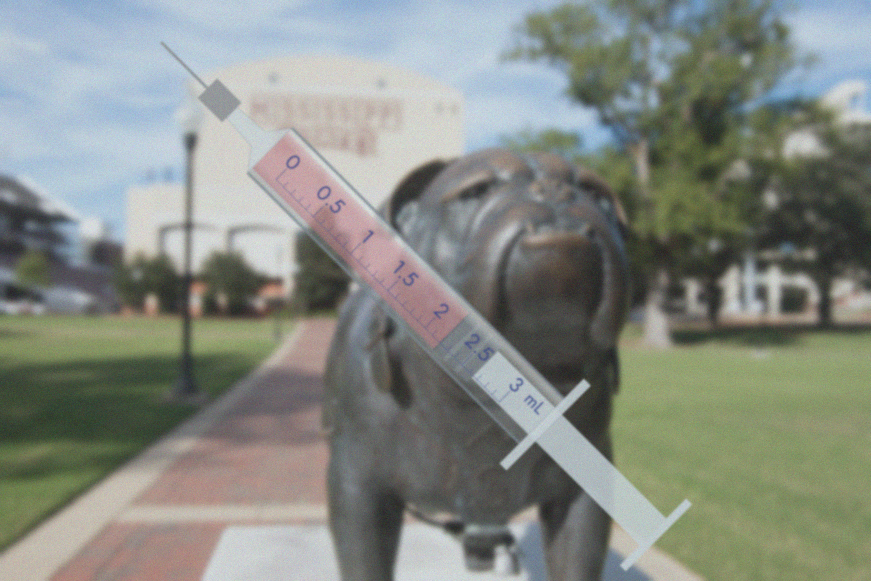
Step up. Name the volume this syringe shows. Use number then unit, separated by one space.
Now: 2.2 mL
